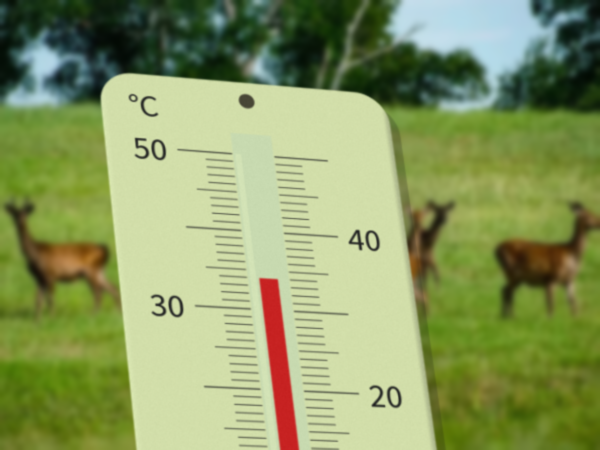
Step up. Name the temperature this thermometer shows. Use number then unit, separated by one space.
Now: 34 °C
